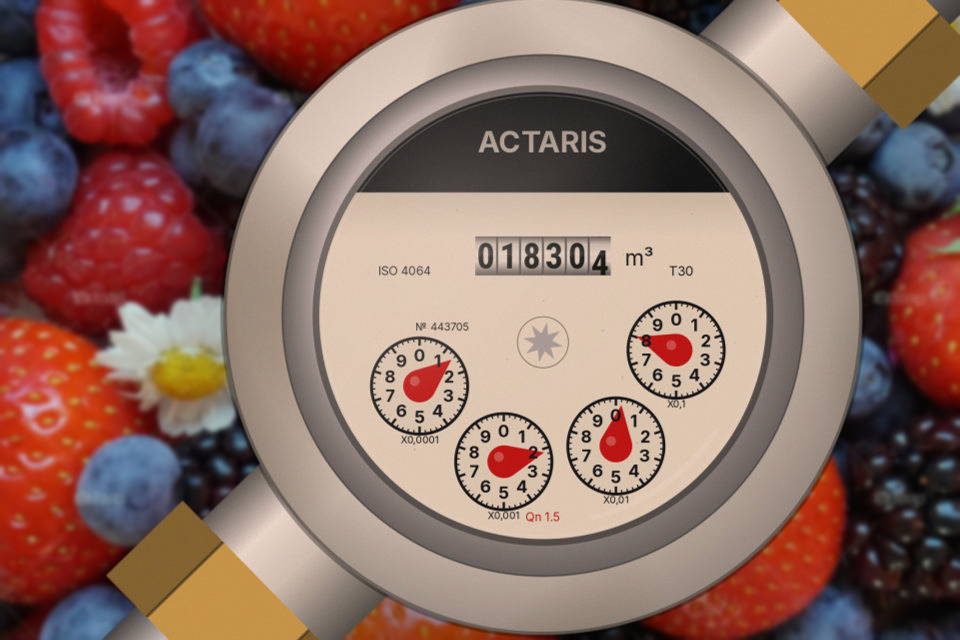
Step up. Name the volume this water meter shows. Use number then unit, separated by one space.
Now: 18303.8021 m³
